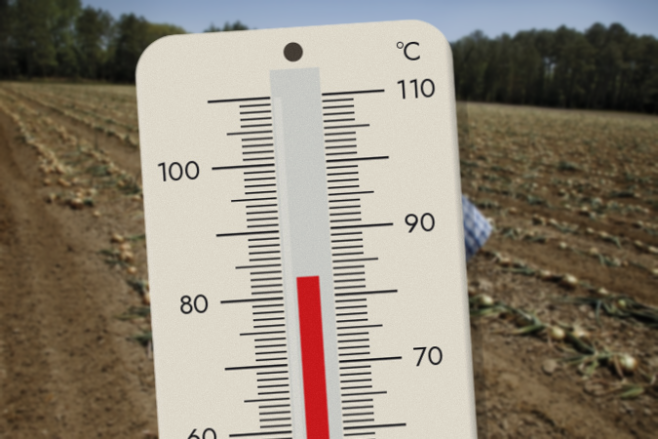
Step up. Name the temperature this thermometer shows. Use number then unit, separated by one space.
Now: 83 °C
